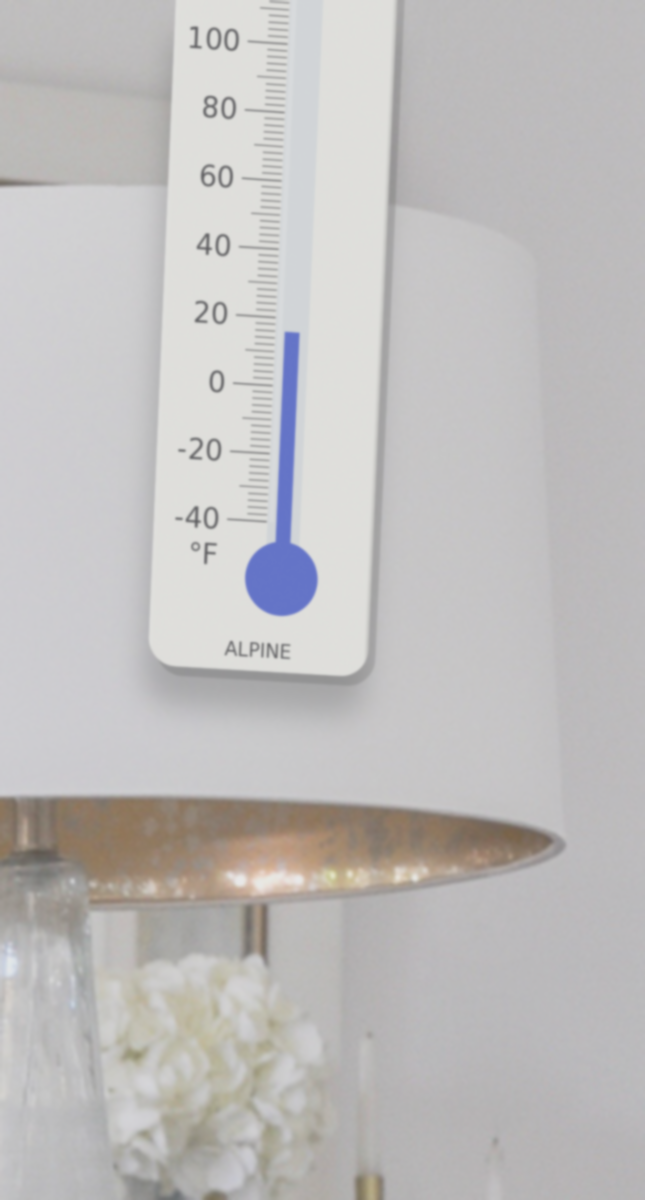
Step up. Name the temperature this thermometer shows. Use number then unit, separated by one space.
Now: 16 °F
